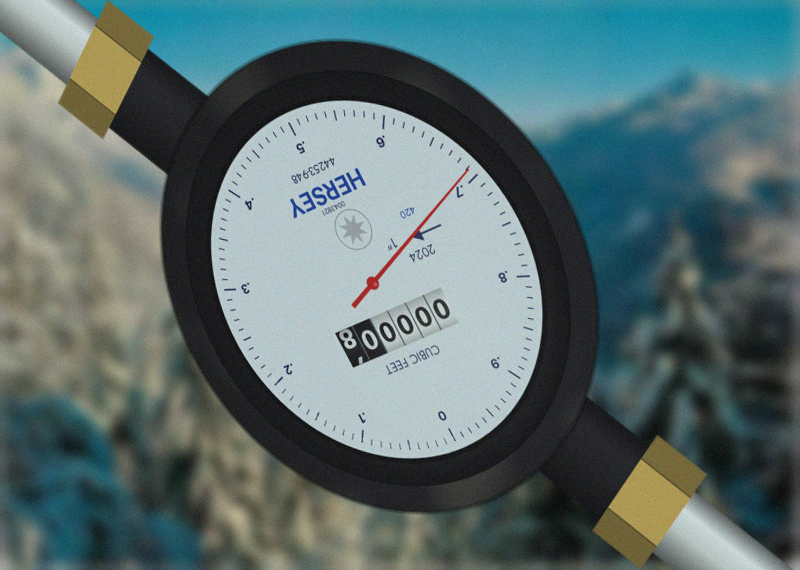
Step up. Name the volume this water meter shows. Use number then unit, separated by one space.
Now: 7.69 ft³
